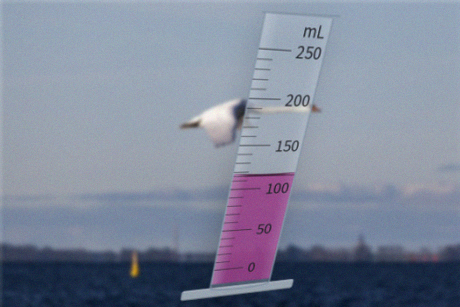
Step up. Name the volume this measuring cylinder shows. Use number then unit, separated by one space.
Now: 115 mL
